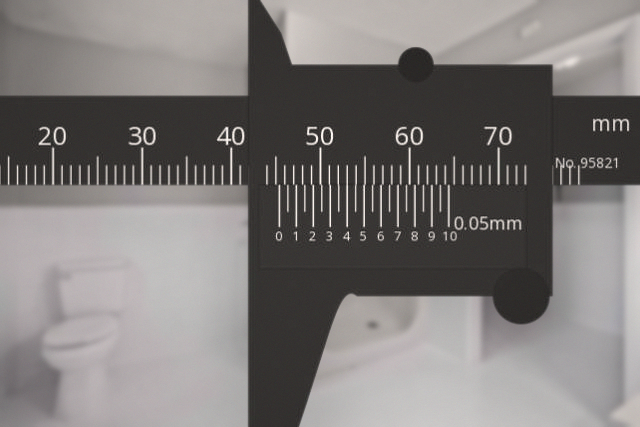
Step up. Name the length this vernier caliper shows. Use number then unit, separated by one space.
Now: 45.4 mm
